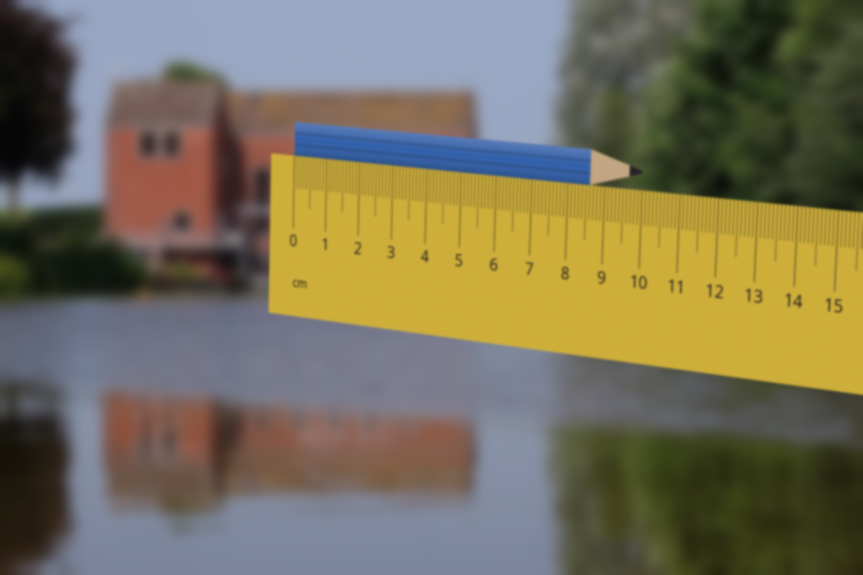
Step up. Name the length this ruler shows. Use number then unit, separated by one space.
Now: 10 cm
